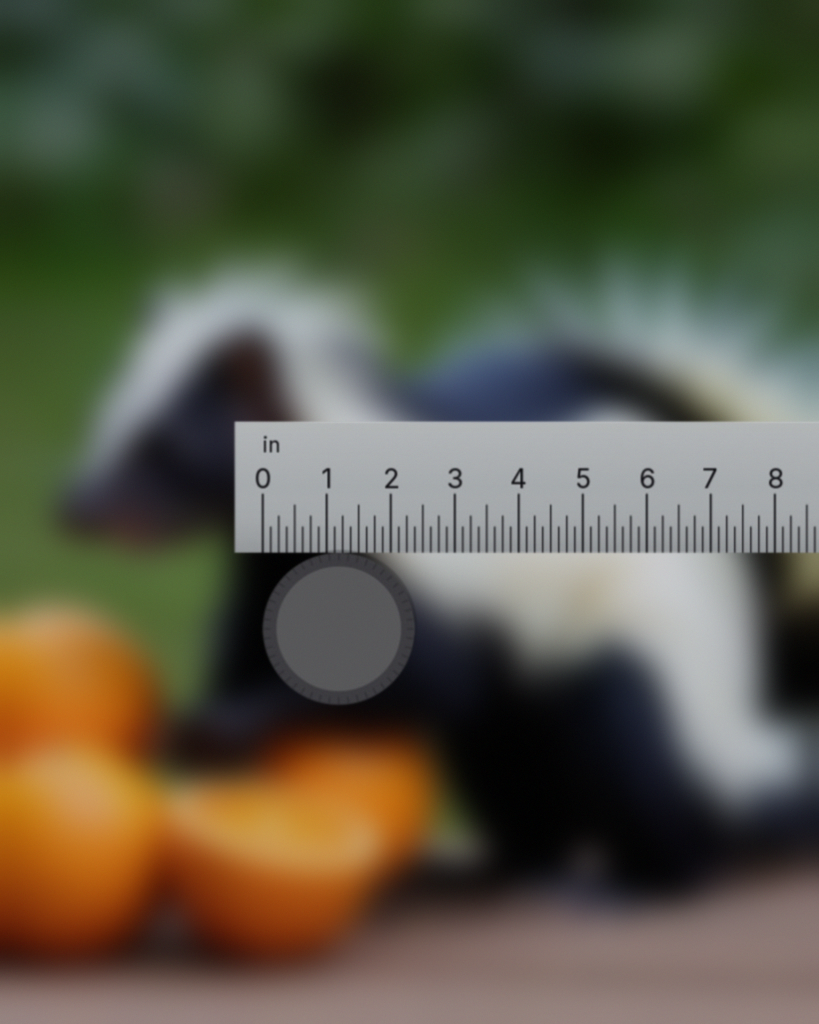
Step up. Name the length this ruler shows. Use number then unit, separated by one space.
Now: 2.375 in
